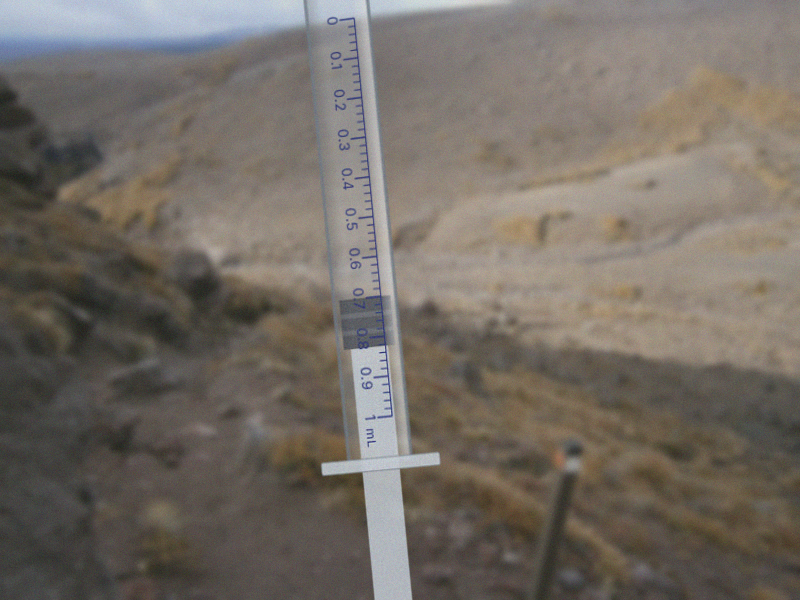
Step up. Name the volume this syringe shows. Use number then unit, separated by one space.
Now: 0.7 mL
